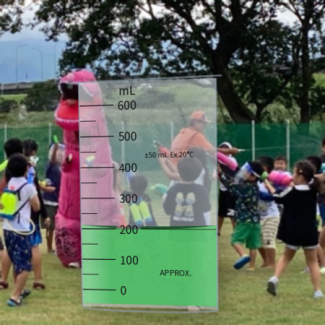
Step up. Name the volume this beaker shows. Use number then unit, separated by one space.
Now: 200 mL
